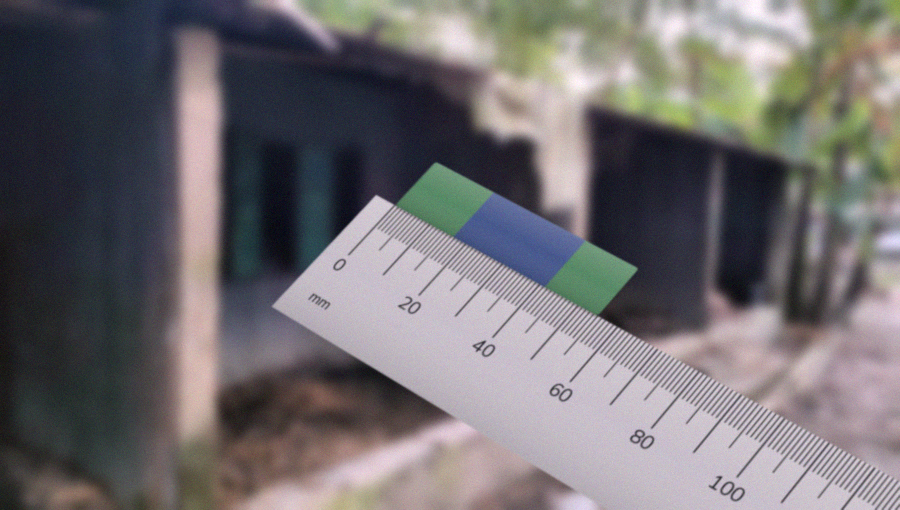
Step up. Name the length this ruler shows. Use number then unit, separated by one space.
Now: 55 mm
